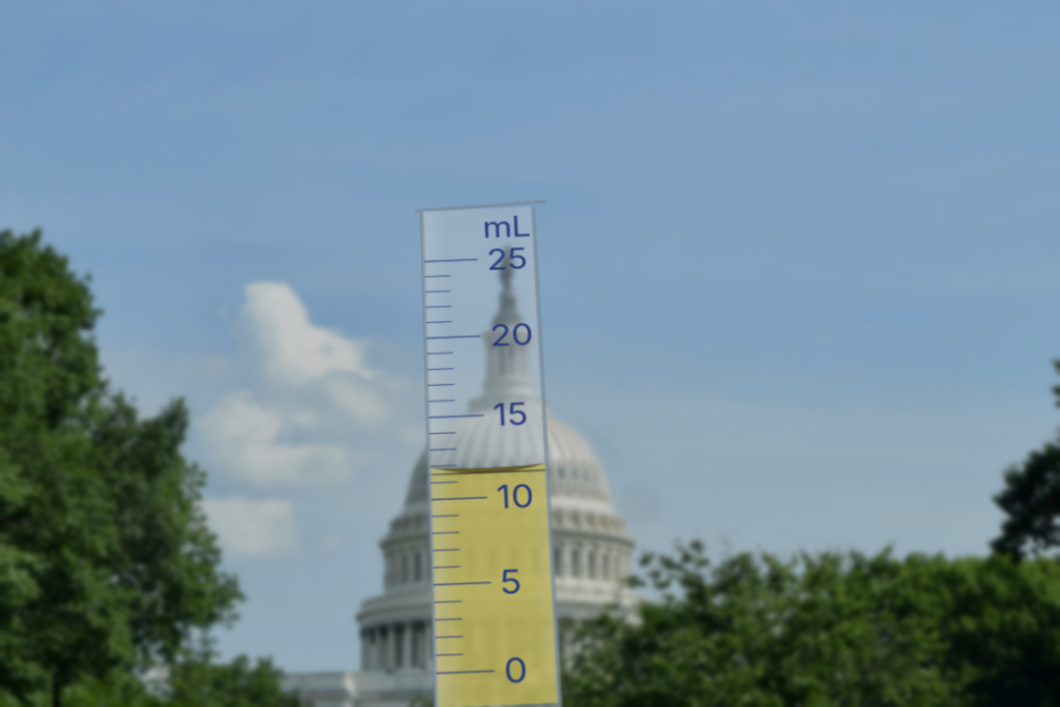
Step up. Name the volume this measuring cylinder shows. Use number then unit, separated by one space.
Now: 11.5 mL
